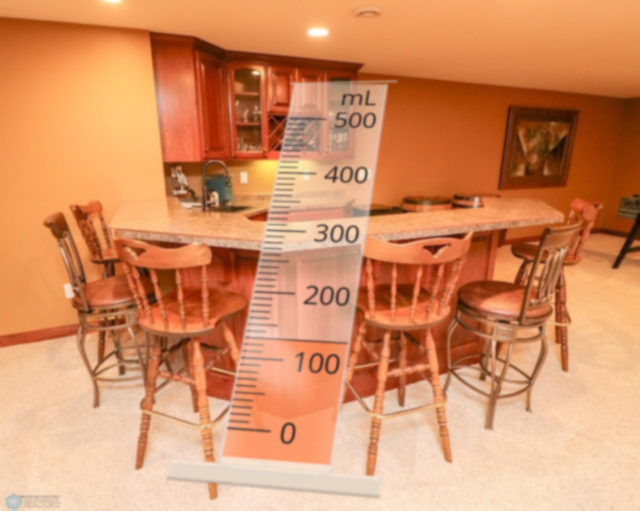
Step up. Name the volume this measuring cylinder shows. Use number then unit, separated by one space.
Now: 130 mL
